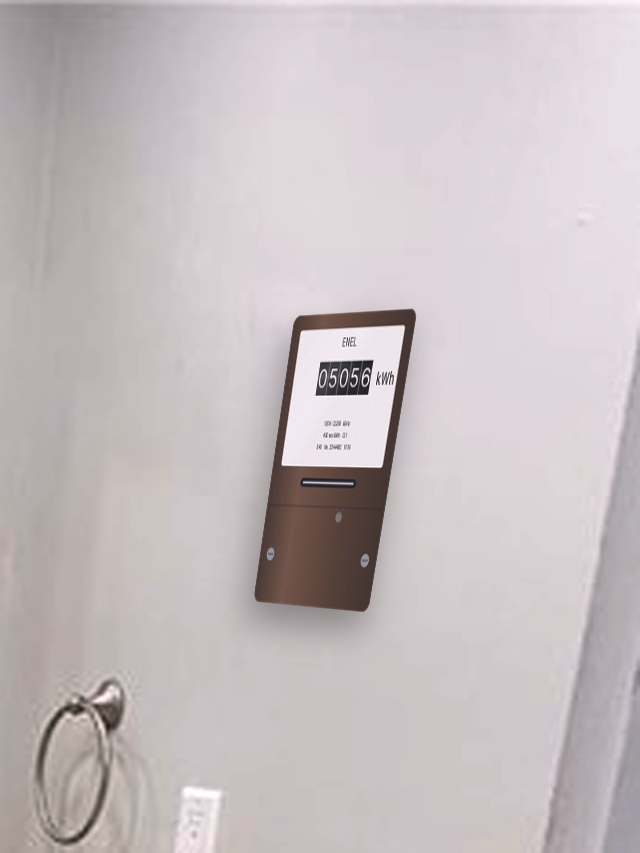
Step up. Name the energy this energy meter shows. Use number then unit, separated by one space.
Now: 5056 kWh
